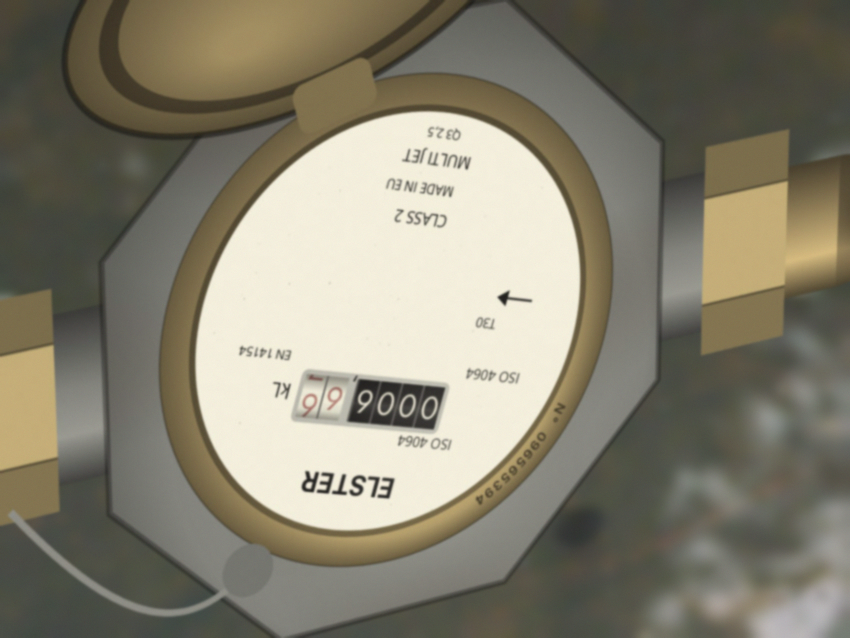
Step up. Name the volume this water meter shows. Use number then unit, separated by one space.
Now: 6.66 kL
